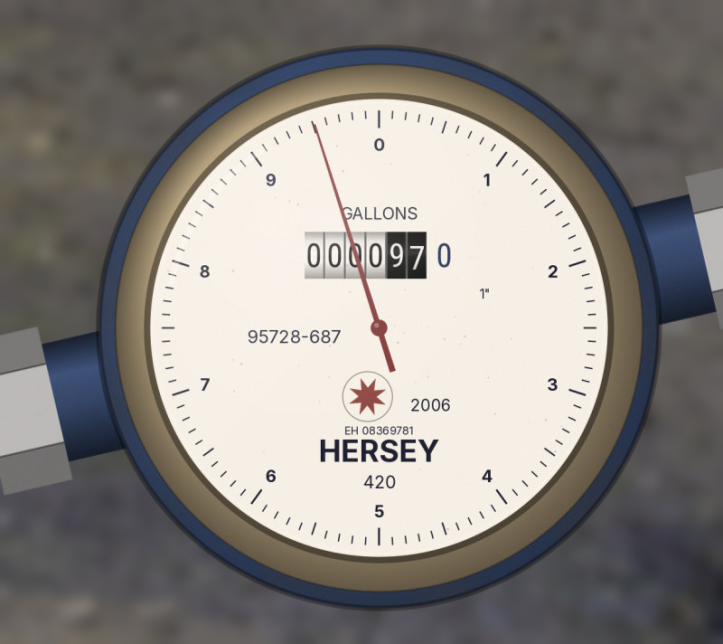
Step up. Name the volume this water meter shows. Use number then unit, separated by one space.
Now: 969.5 gal
